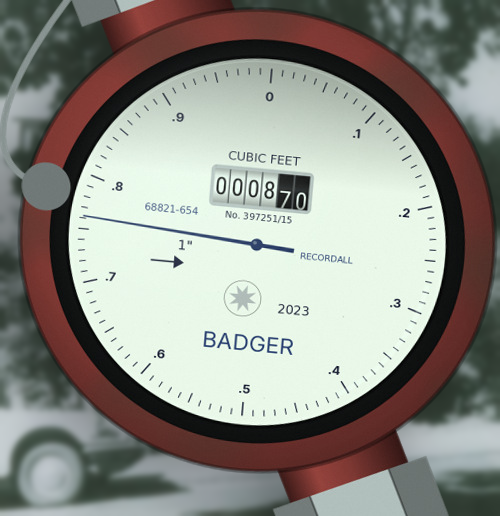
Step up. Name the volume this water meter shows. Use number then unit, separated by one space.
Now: 869.76 ft³
